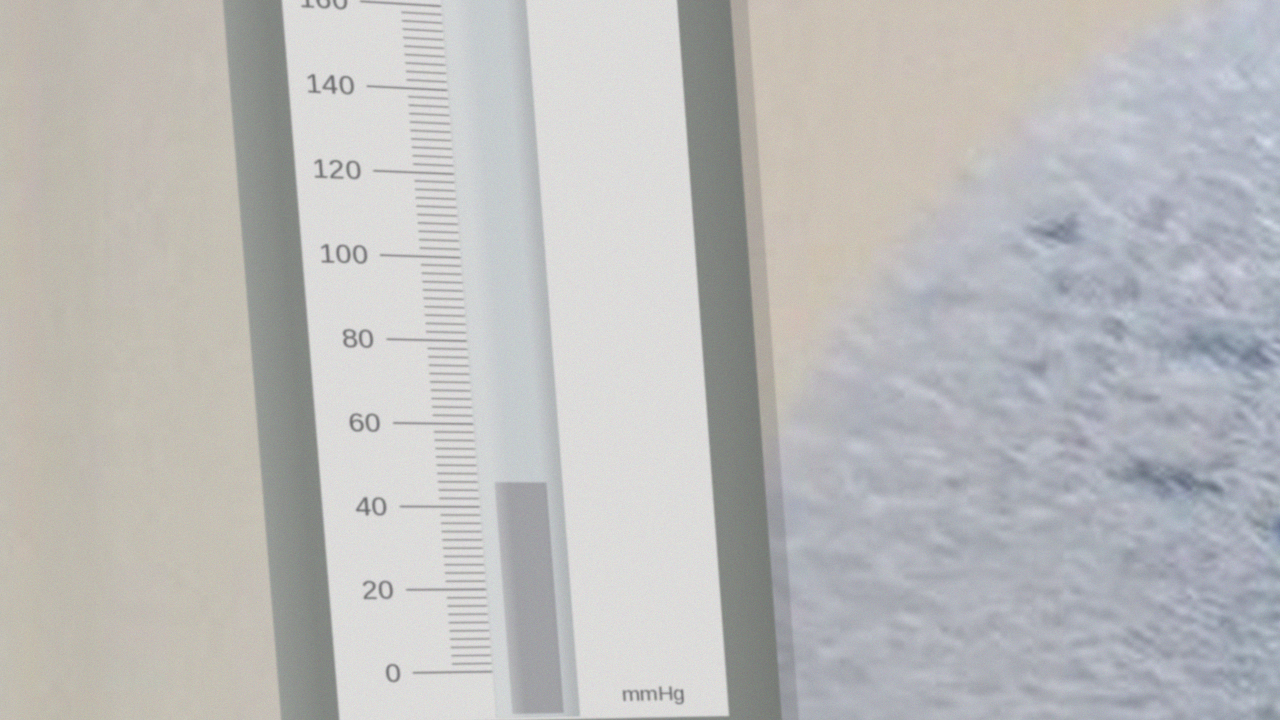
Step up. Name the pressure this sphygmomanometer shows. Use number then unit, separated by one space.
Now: 46 mmHg
